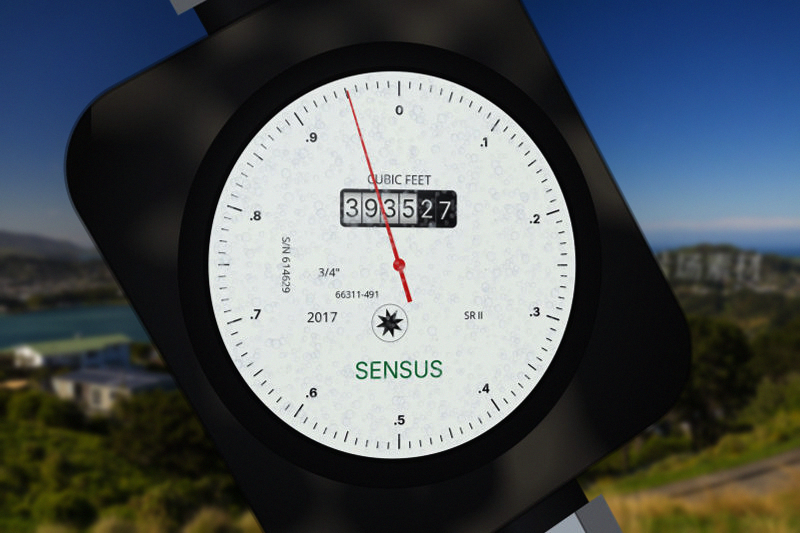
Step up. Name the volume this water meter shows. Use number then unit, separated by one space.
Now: 393526.95 ft³
